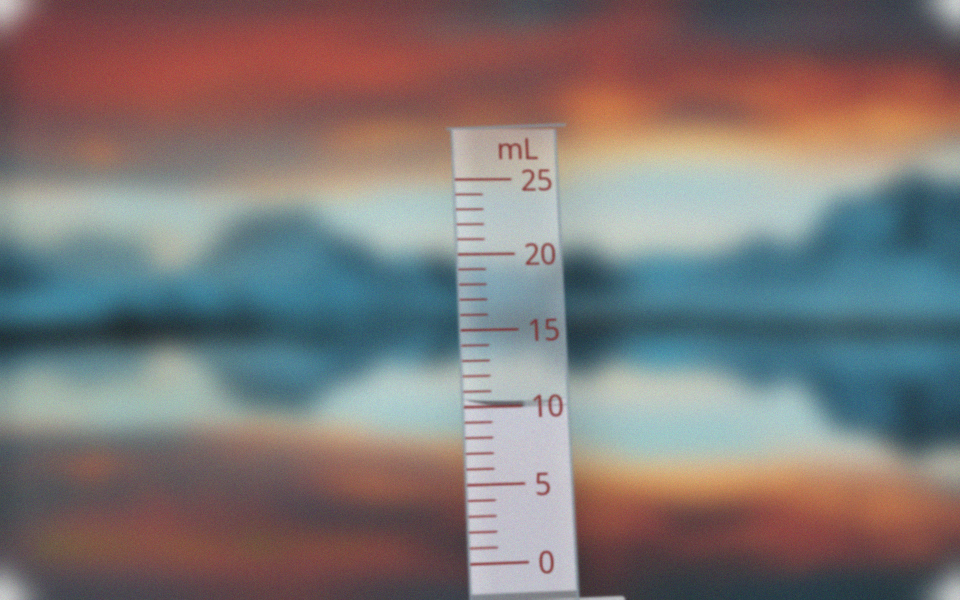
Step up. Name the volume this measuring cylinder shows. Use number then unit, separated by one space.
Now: 10 mL
